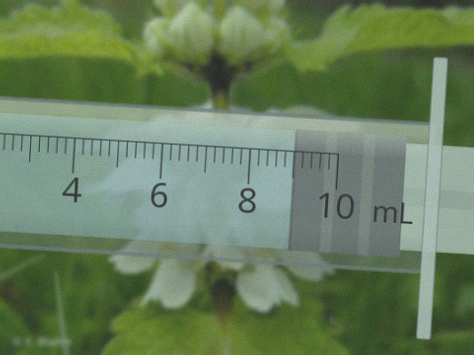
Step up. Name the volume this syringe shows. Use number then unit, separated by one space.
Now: 9 mL
